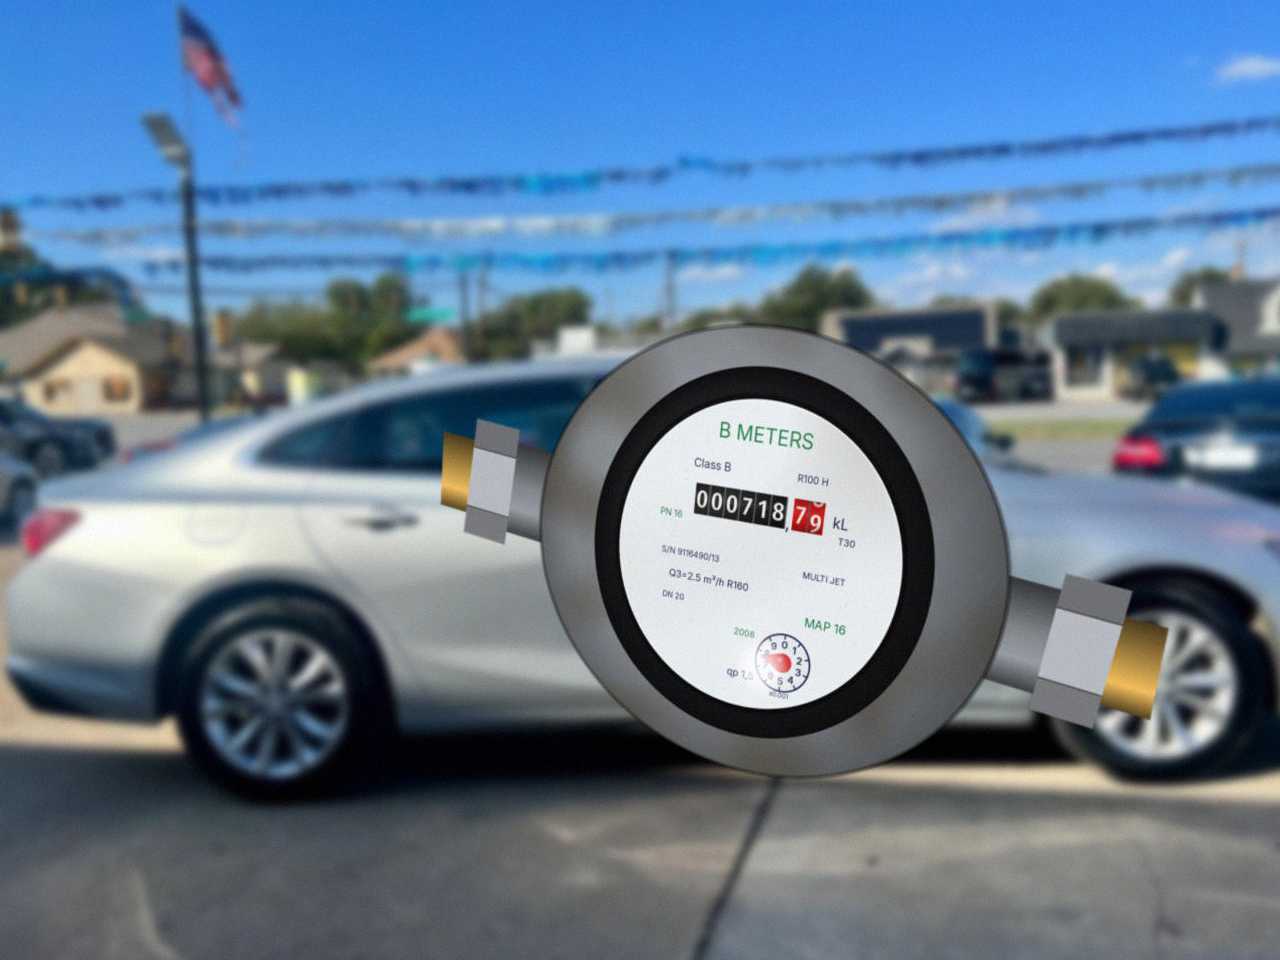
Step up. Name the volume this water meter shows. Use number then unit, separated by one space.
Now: 718.787 kL
